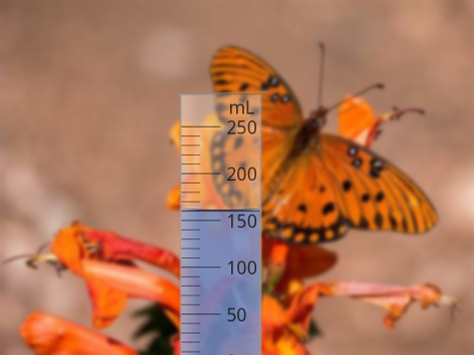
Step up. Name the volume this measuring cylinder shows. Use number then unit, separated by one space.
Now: 160 mL
